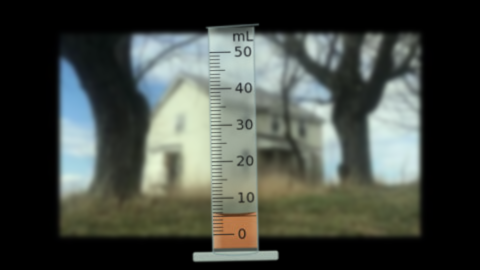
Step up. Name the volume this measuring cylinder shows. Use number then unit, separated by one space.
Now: 5 mL
